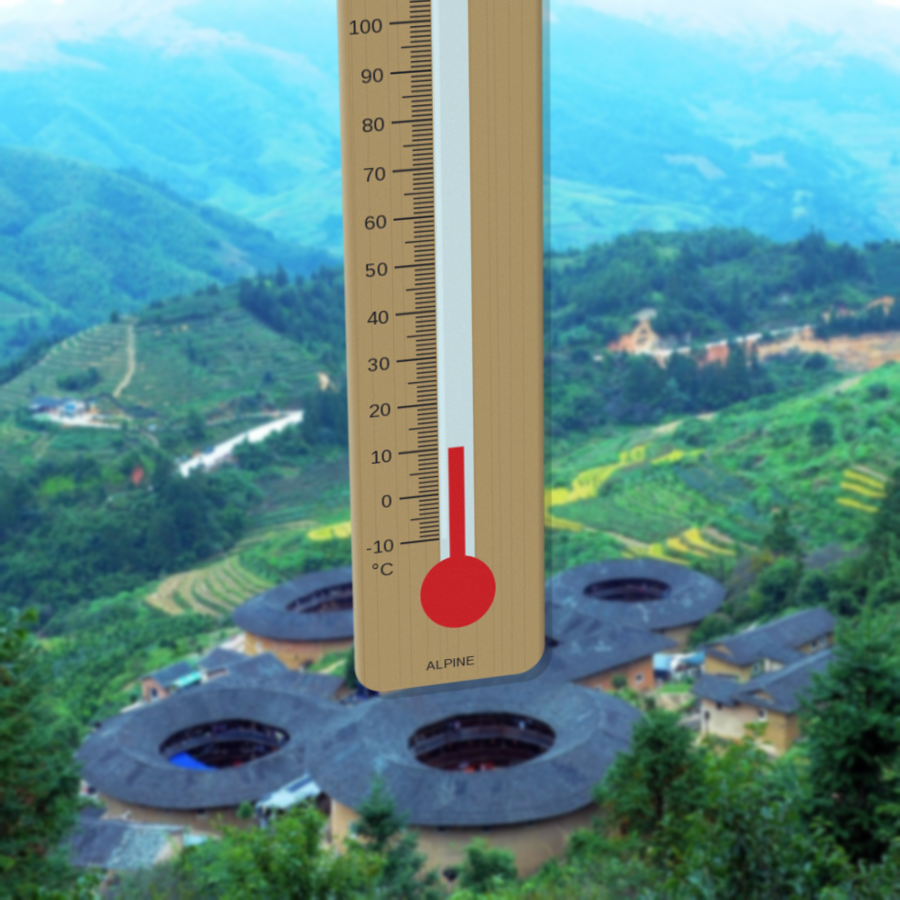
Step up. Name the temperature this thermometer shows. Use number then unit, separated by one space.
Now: 10 °C
